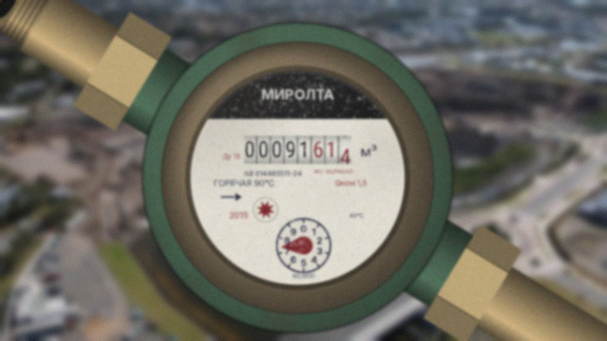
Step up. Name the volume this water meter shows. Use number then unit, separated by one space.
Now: 91.6137 m³
